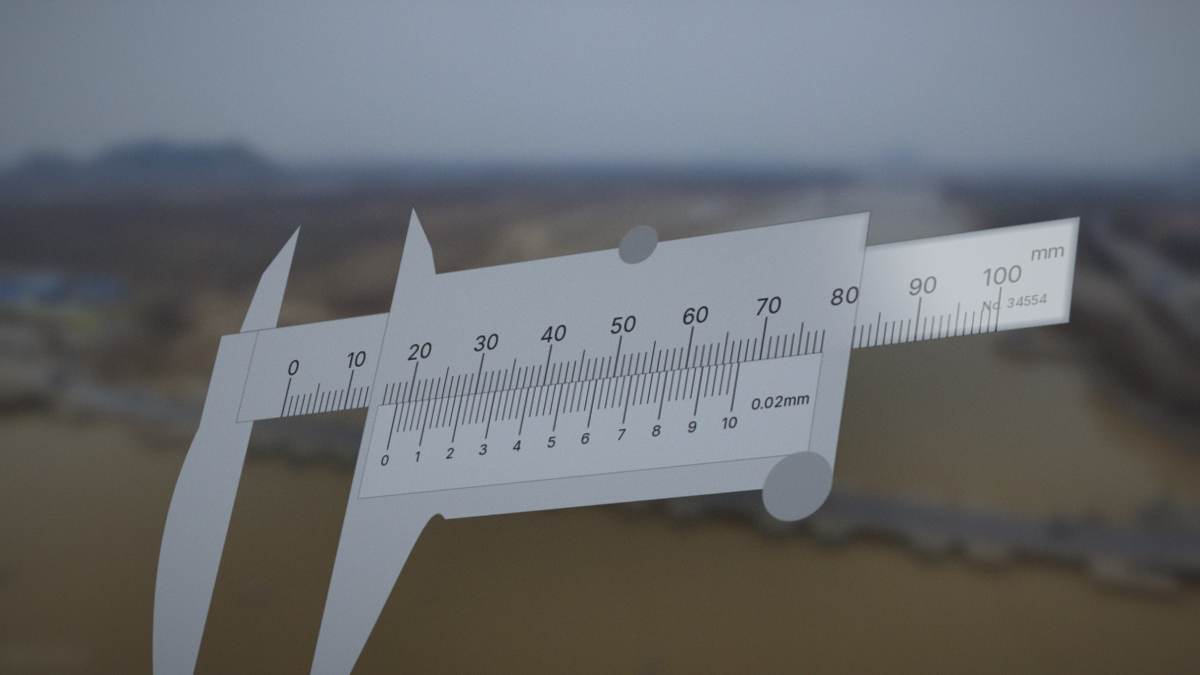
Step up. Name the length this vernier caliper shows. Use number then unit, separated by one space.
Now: 18.2 mm
